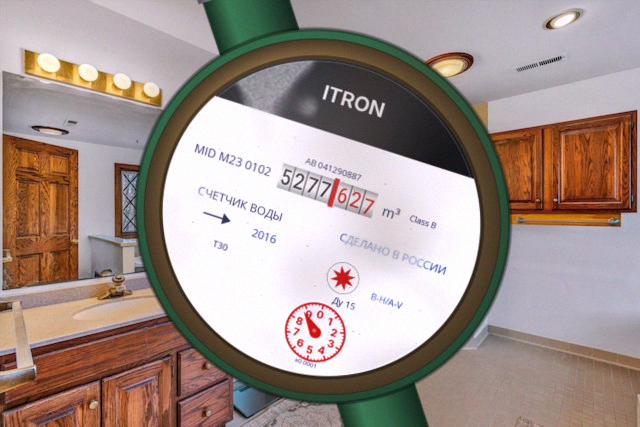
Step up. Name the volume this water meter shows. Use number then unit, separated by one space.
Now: 5277.6268 m³
